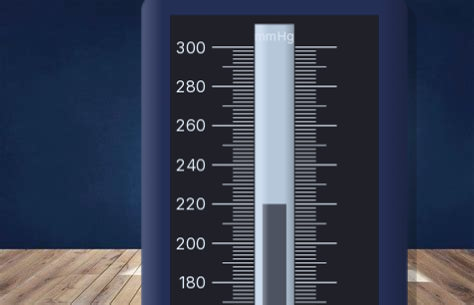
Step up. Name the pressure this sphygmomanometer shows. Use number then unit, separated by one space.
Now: 220 mmHg
